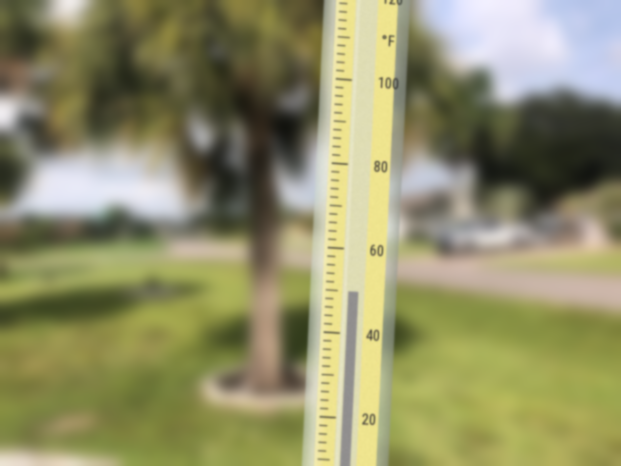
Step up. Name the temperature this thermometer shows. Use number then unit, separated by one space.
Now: 50 °F
